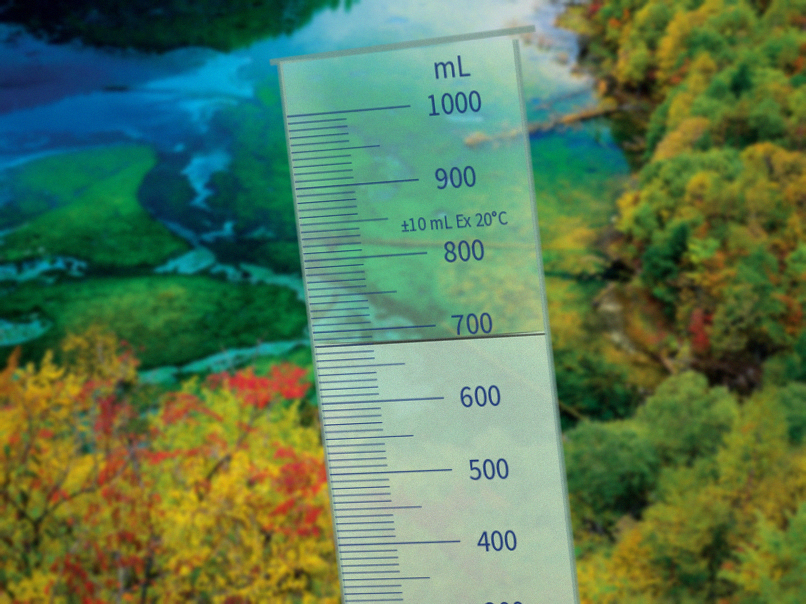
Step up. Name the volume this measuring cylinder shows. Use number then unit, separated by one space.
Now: 680 mL
